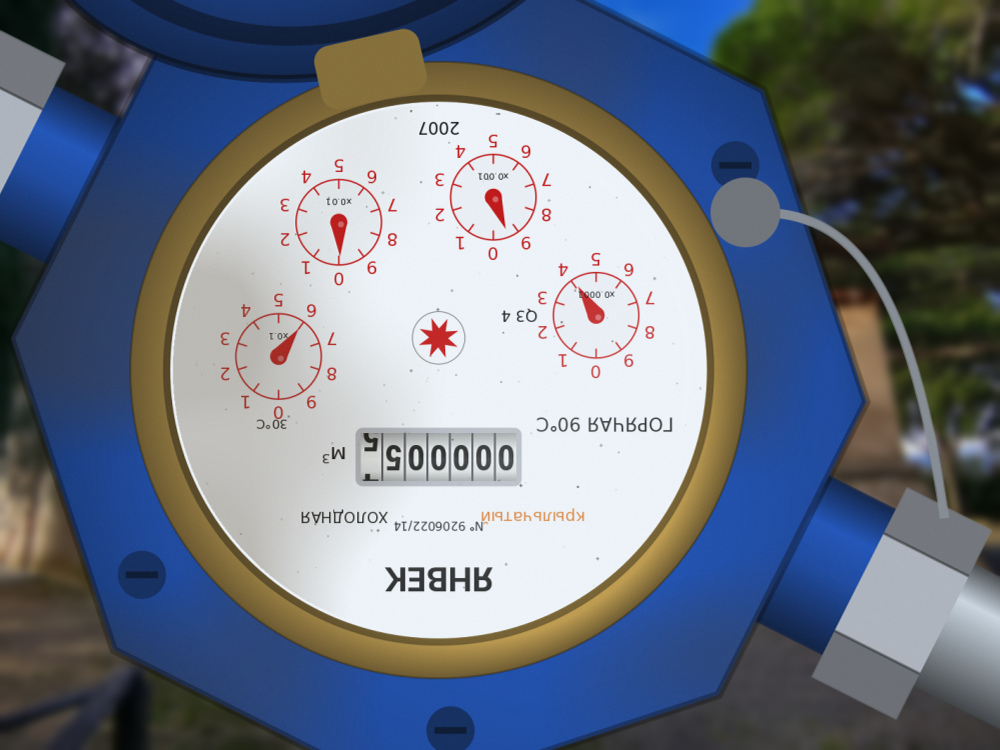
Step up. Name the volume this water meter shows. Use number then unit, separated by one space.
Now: 54.5994 m³
